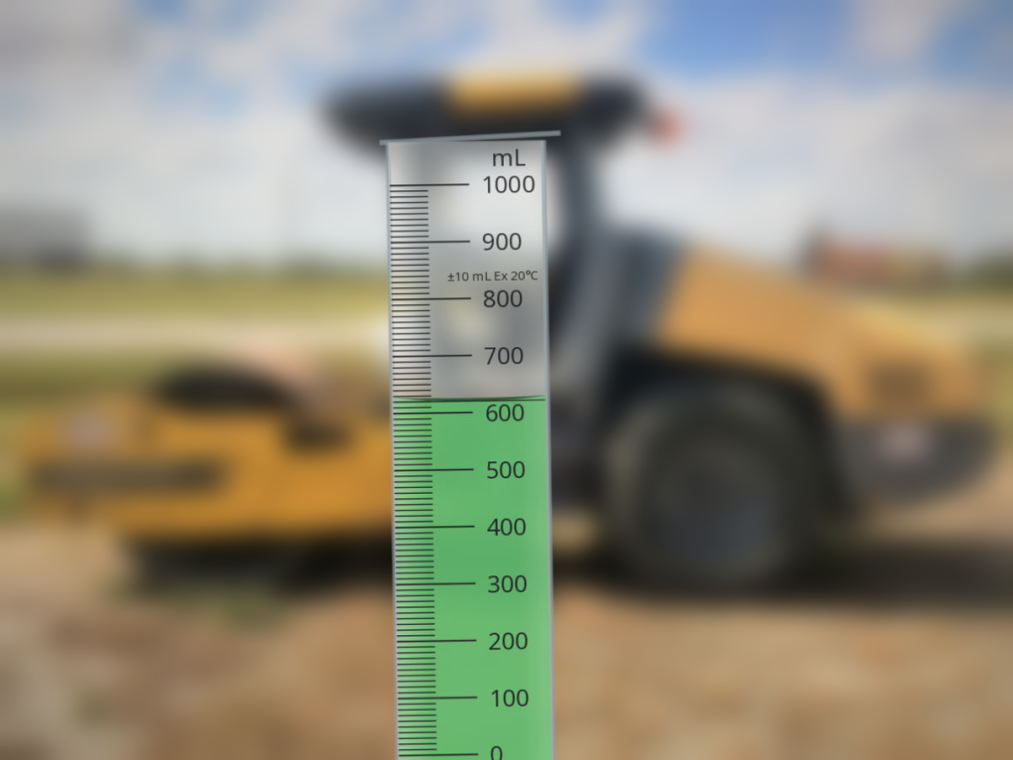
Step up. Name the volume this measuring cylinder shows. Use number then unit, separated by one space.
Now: 620 mL
